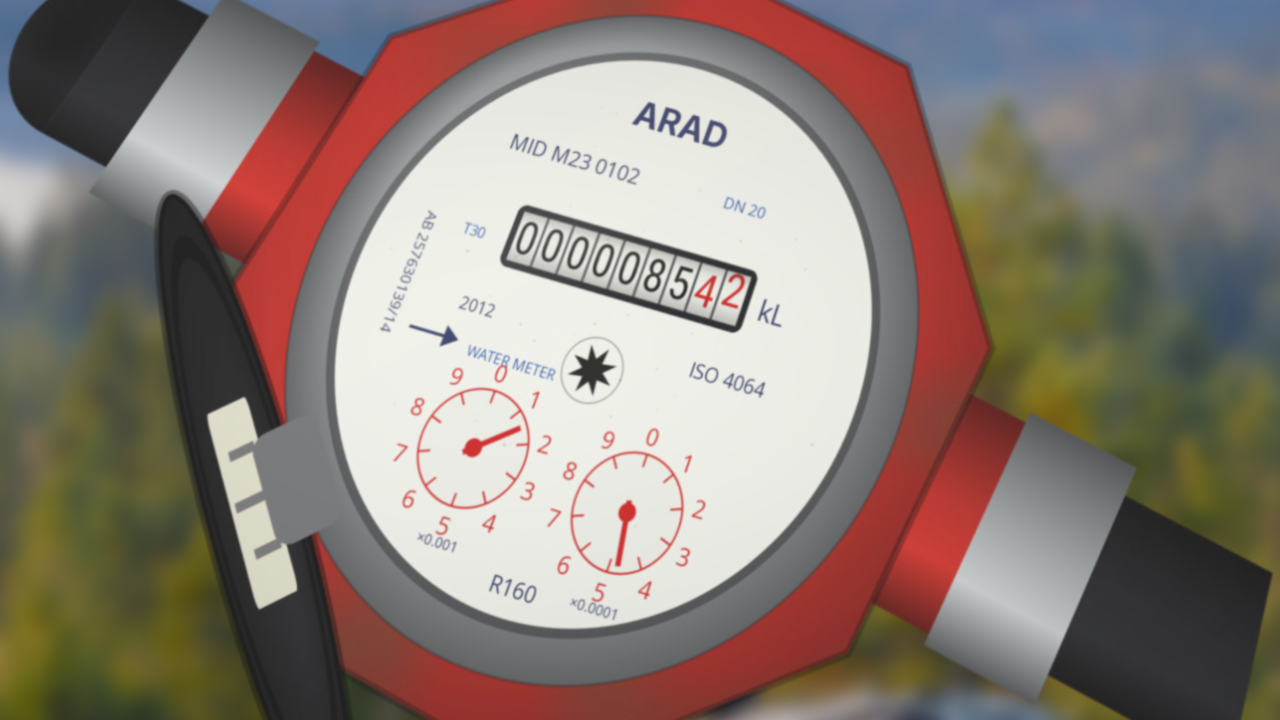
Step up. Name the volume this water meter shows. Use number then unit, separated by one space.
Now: 85.4214 kL
